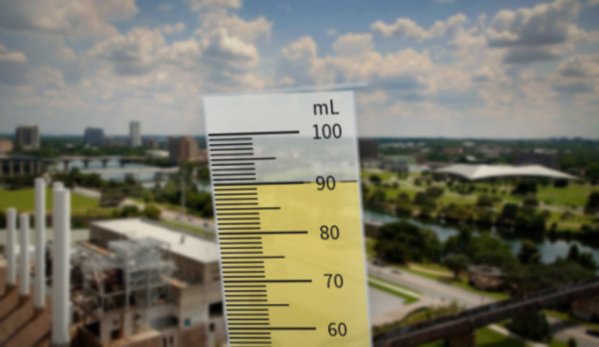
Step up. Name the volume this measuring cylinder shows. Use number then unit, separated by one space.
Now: 90 mL
